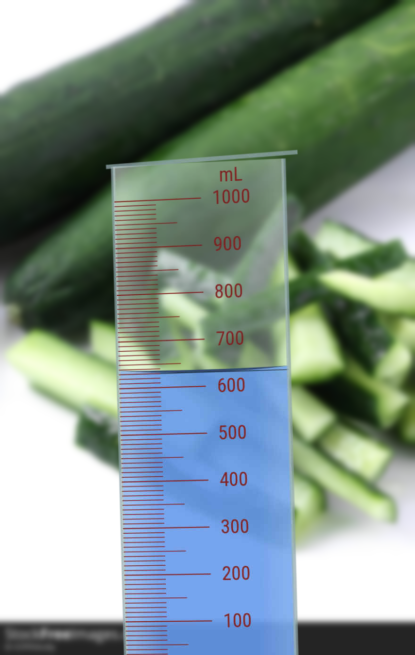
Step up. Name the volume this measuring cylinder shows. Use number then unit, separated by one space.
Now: 630 mL
